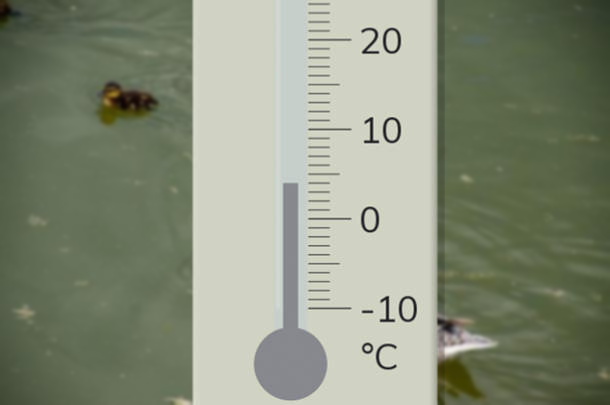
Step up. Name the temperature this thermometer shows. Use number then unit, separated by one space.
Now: 4 °C
